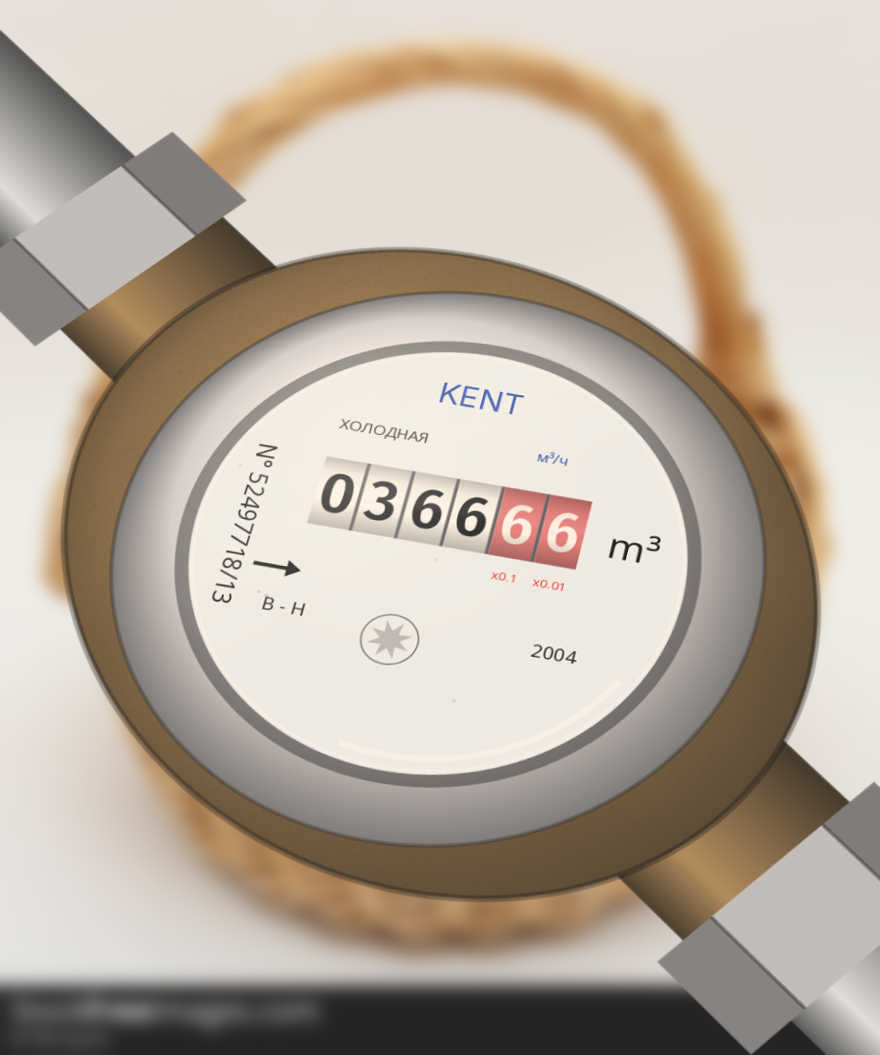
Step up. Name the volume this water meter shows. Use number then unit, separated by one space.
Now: 366.66 m³
